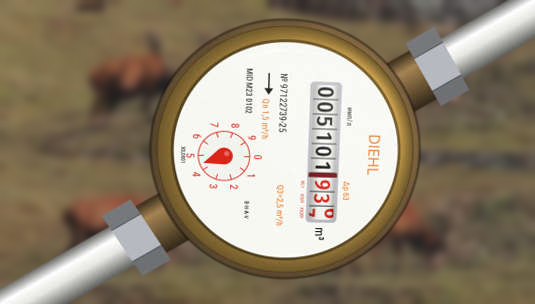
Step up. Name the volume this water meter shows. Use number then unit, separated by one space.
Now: 5101.9364 m³
